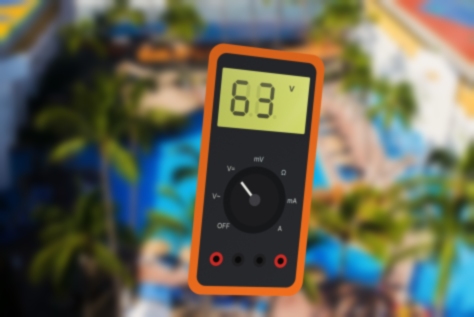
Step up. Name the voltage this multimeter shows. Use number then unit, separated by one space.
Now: 63 V
